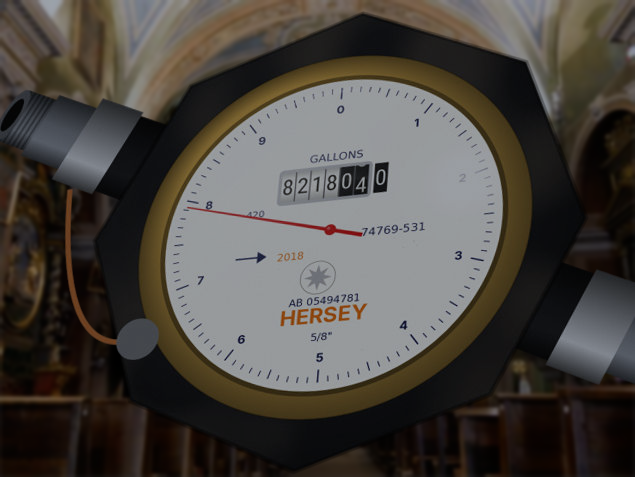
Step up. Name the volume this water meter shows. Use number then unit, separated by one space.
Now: 8218037.9 gal
